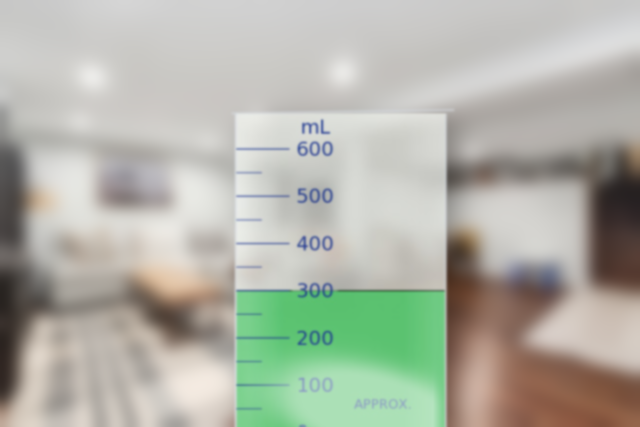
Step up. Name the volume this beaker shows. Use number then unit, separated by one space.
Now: 300 mL
